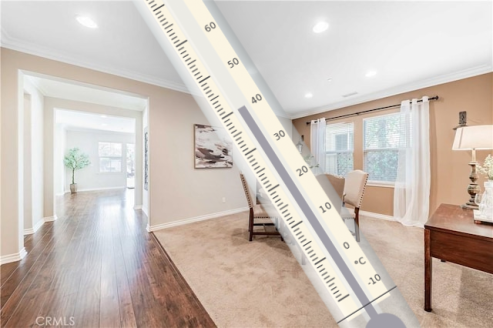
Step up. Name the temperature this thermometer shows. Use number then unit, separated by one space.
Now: 40 °C
